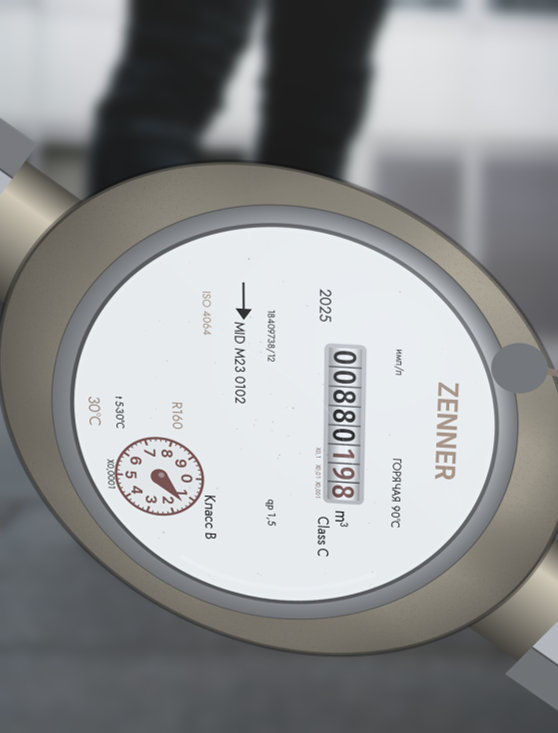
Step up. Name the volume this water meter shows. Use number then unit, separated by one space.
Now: 880.1981 m³
